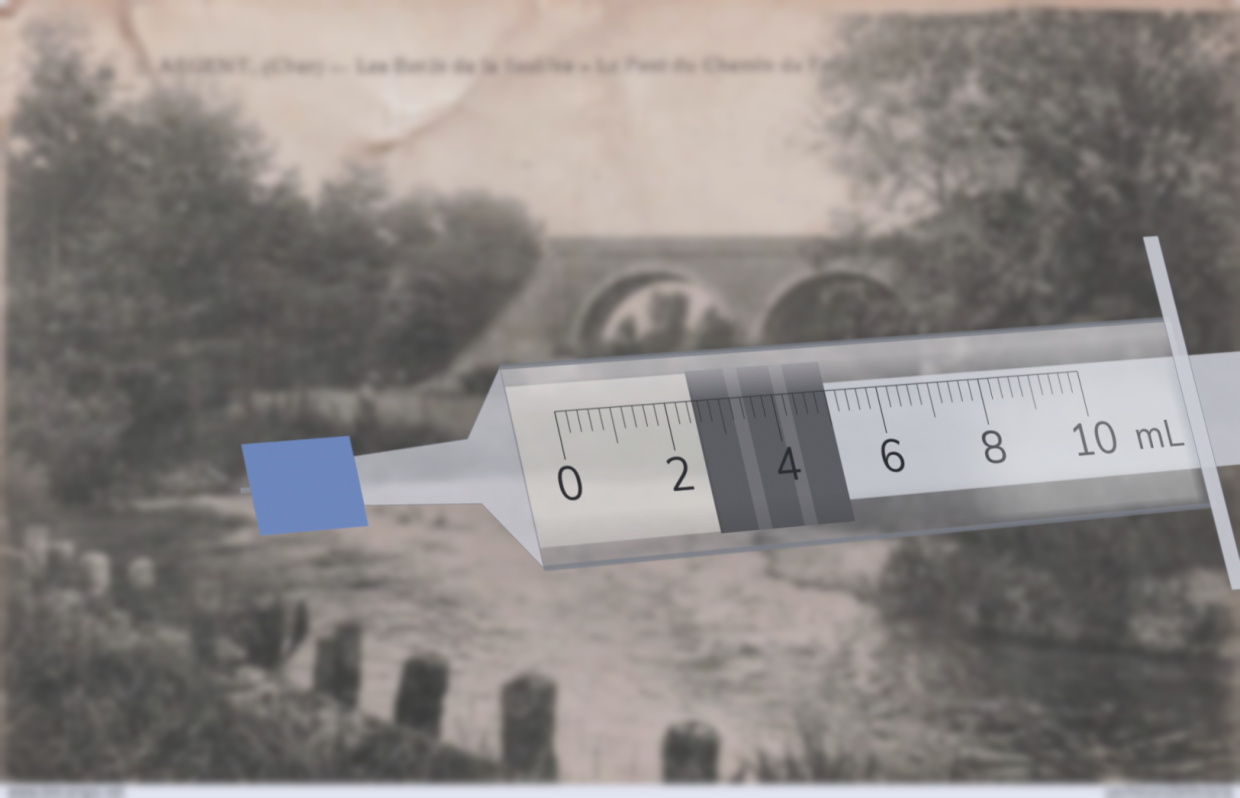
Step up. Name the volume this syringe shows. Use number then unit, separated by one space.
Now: 2.5 mL
